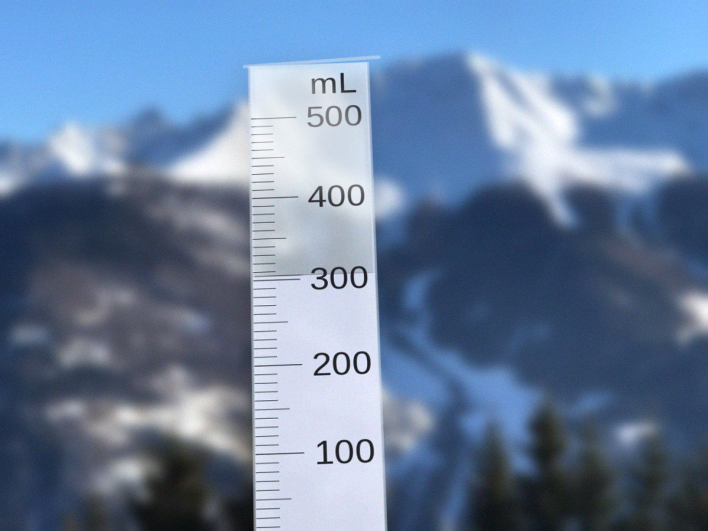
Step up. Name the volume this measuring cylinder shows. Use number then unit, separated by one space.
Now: 305 mL
